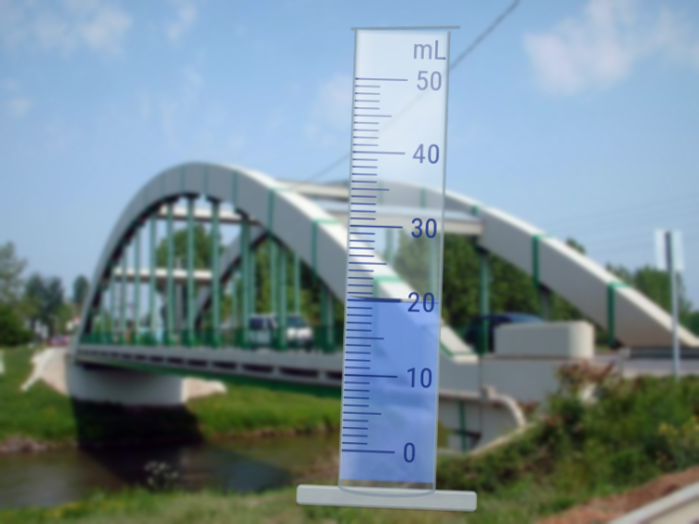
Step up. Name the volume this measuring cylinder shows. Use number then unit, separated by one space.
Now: 20 mL
